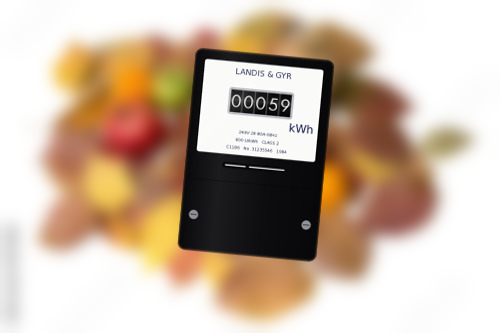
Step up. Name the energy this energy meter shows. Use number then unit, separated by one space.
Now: 59 kWh
